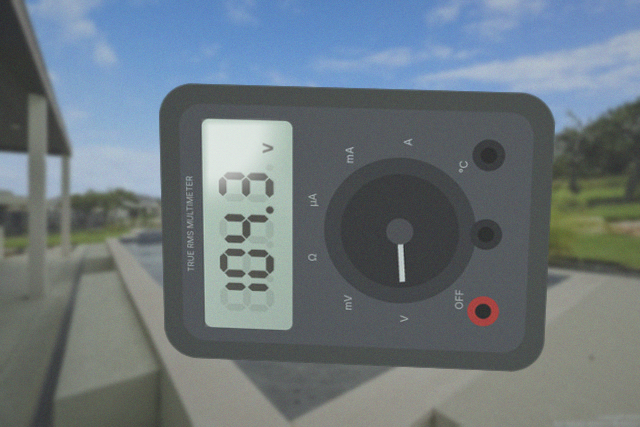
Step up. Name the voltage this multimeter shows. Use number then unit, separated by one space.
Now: 104.3 V
